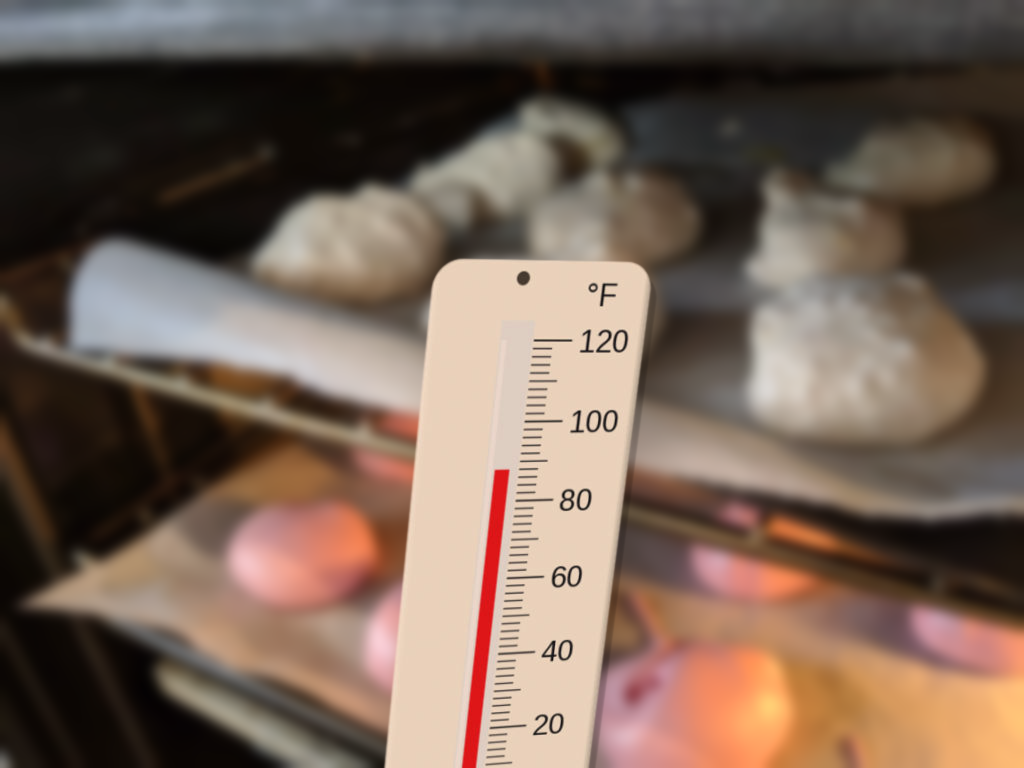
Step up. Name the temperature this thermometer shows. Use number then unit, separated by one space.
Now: 88 °F
